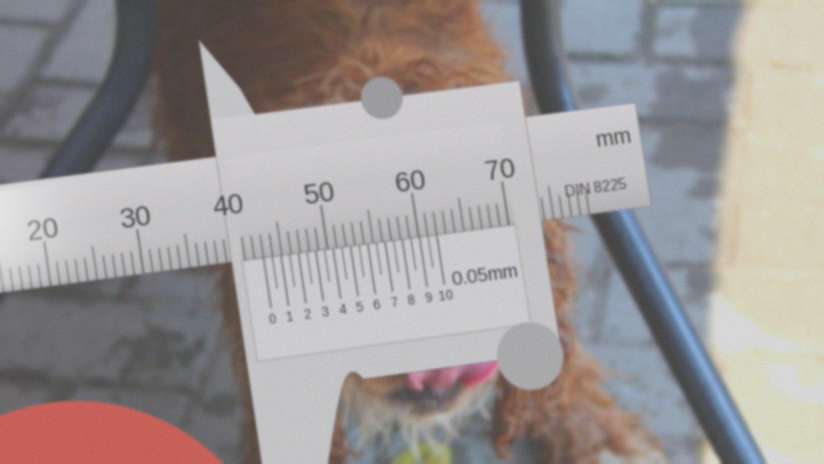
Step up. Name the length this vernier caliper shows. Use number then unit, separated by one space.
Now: 43.0 mm
